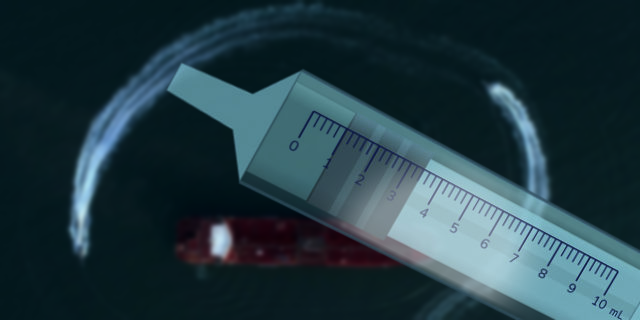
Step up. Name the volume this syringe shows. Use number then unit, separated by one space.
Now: 1 mL
